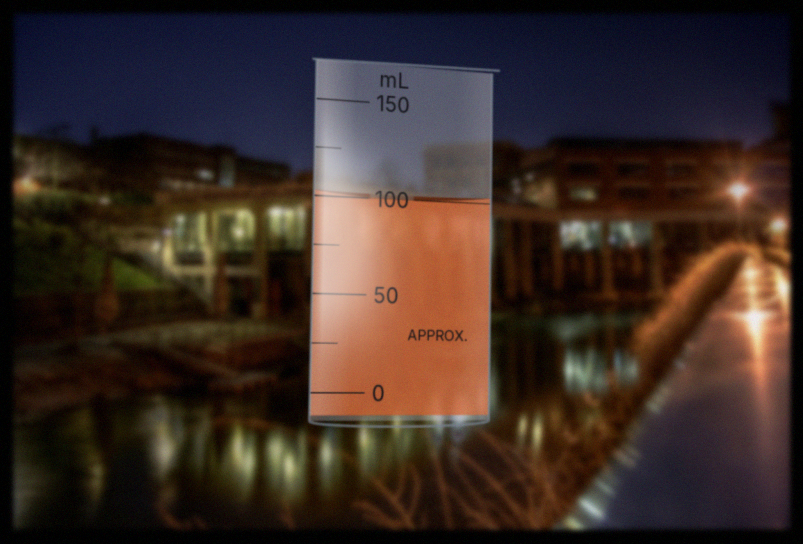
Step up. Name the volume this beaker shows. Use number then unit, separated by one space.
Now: 100 mL
